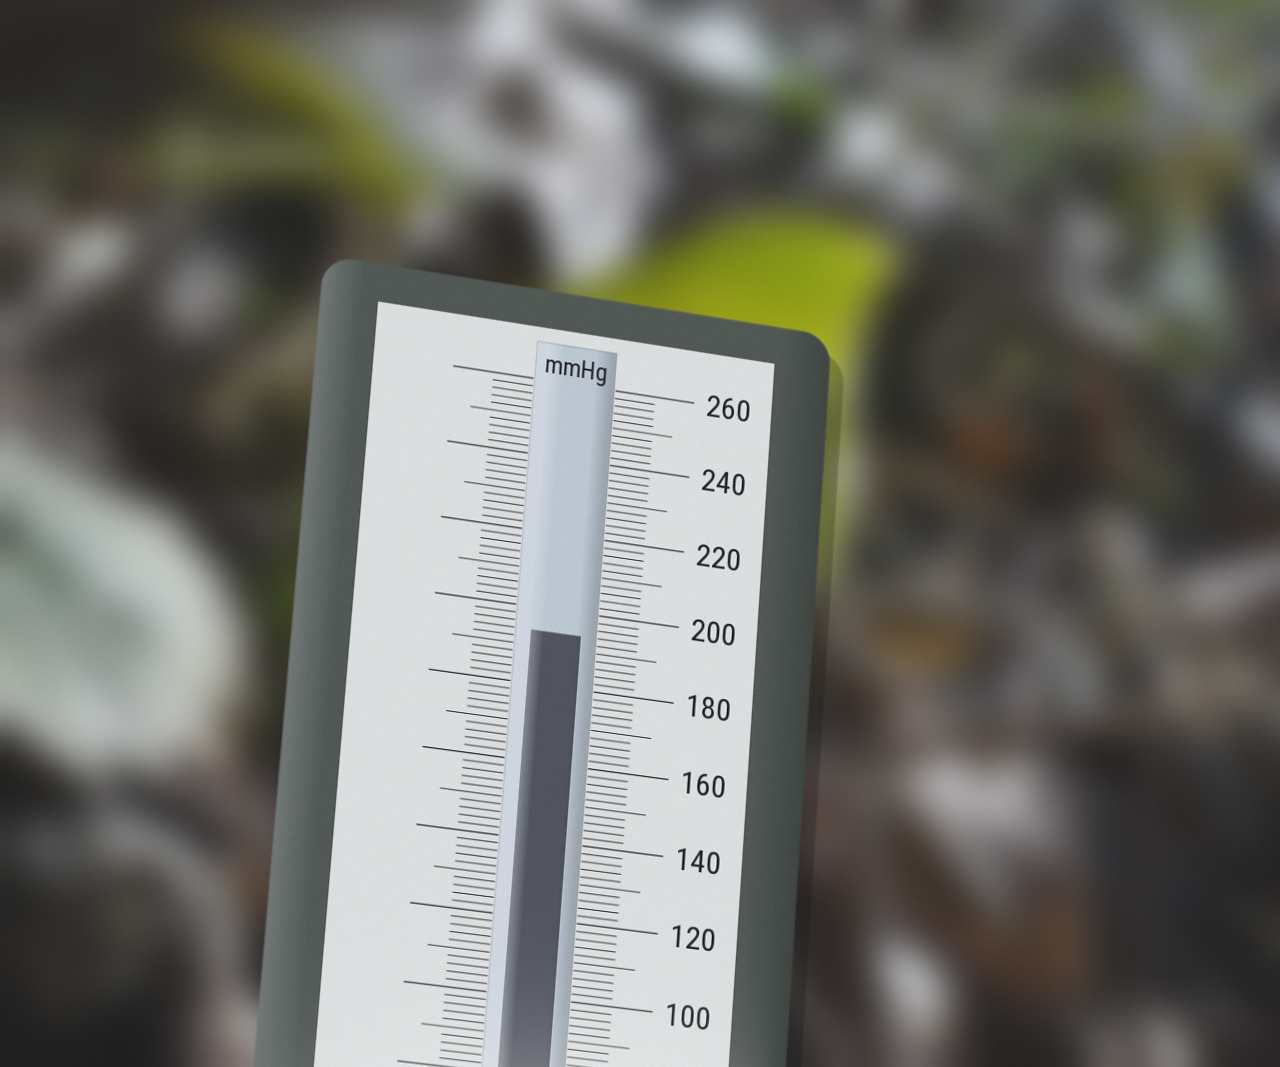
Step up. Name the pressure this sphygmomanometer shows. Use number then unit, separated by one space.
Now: 194 mmHg
